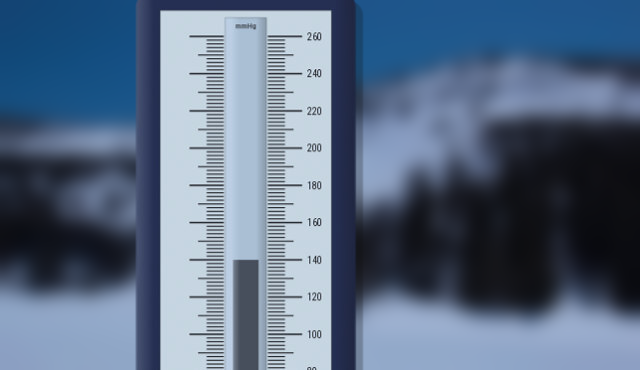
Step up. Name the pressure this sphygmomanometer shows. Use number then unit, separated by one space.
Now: 140 mmHg
